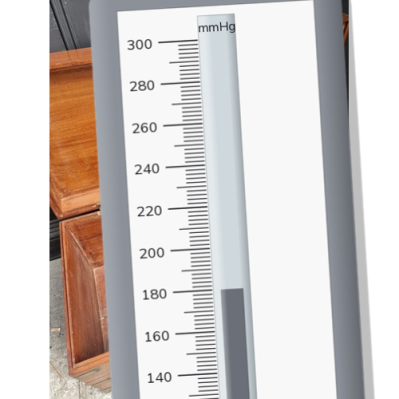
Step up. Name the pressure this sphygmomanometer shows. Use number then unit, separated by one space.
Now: 180 mmHg
